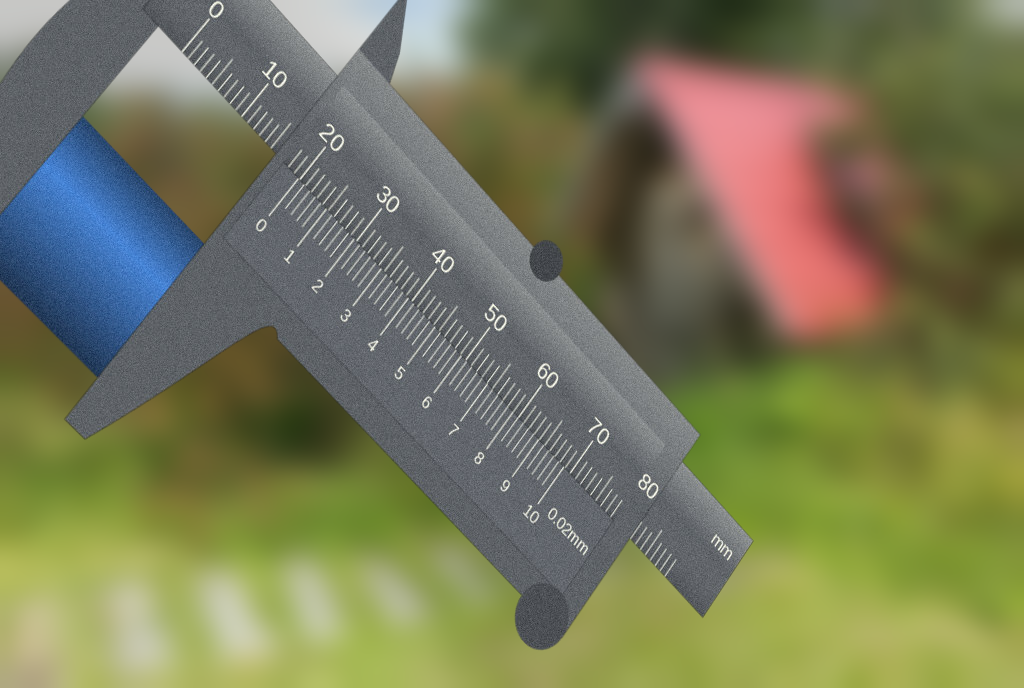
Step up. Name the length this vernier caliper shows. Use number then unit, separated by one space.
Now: 19.8 mm
